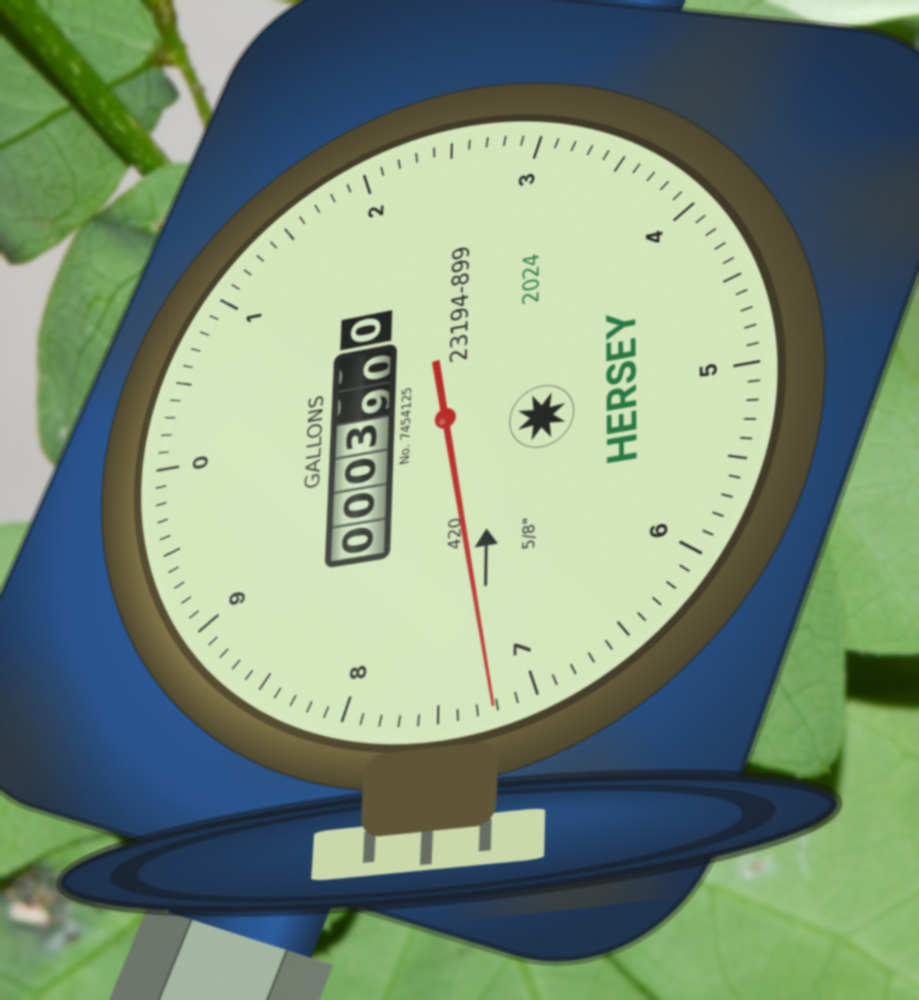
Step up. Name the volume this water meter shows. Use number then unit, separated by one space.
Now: 3897.2 gal
